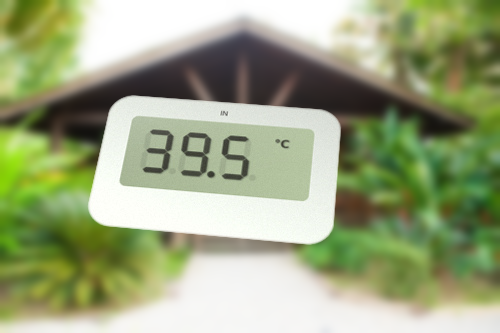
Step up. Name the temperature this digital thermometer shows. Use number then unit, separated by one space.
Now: 39.5 °C
